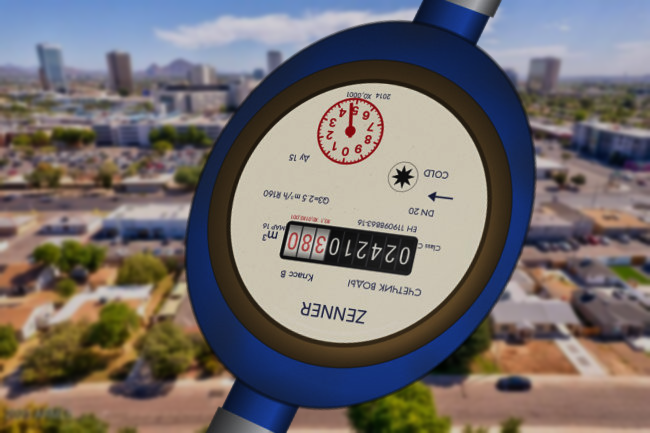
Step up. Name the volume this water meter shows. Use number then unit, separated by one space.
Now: 24210.3804 m³
